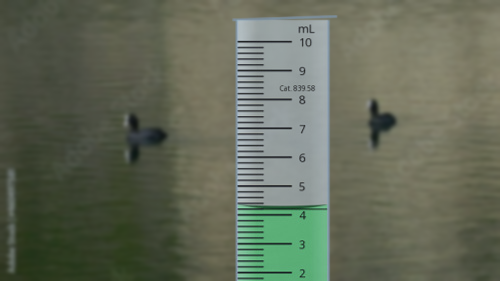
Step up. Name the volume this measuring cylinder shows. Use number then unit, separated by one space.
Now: 4.2 mL
